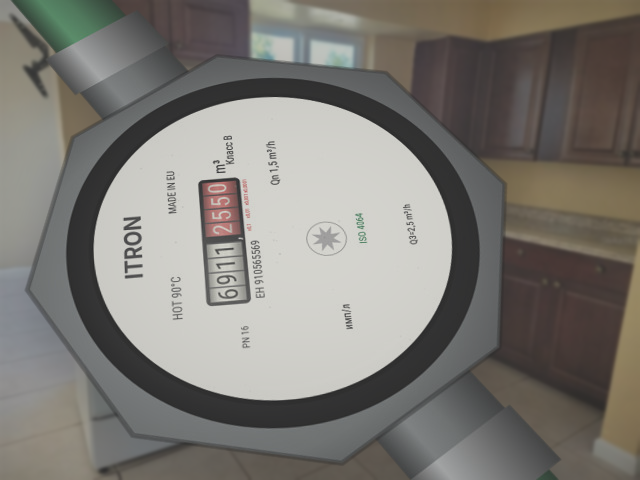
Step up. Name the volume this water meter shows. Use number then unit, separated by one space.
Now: 6911.2550 m³
